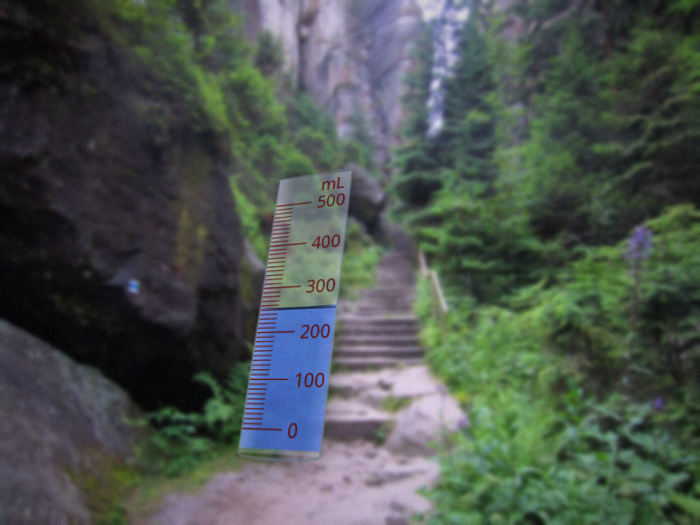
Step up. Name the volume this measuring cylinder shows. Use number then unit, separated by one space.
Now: 250 mL
